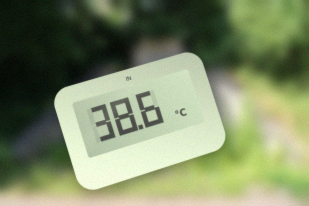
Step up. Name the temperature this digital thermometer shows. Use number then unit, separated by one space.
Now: 38.6 °C
